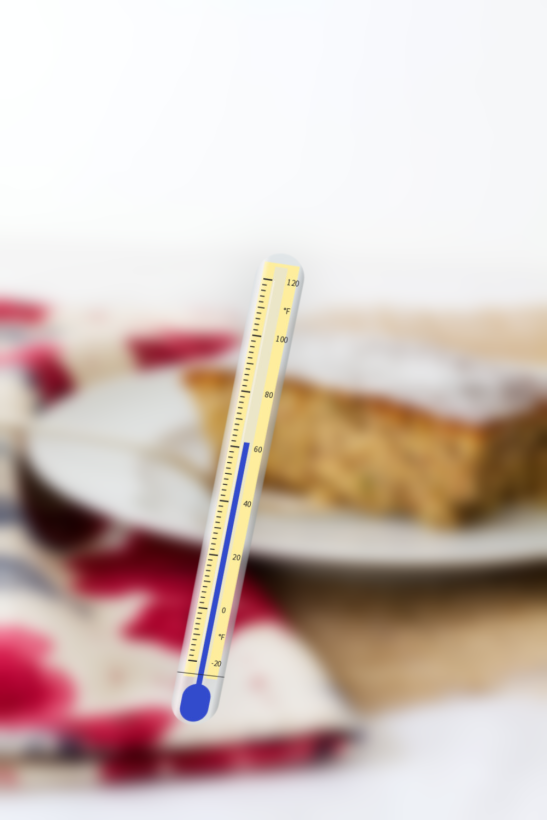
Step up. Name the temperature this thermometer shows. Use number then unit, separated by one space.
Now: 62 °F
